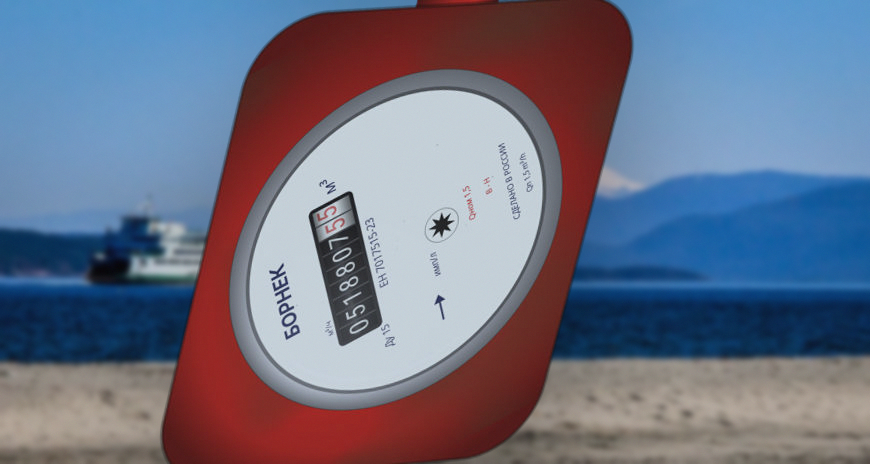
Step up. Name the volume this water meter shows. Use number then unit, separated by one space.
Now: 518807.55 m³
